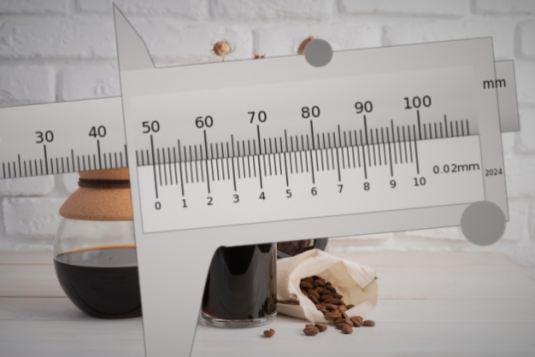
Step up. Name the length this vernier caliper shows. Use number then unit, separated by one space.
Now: 50.0 mm
